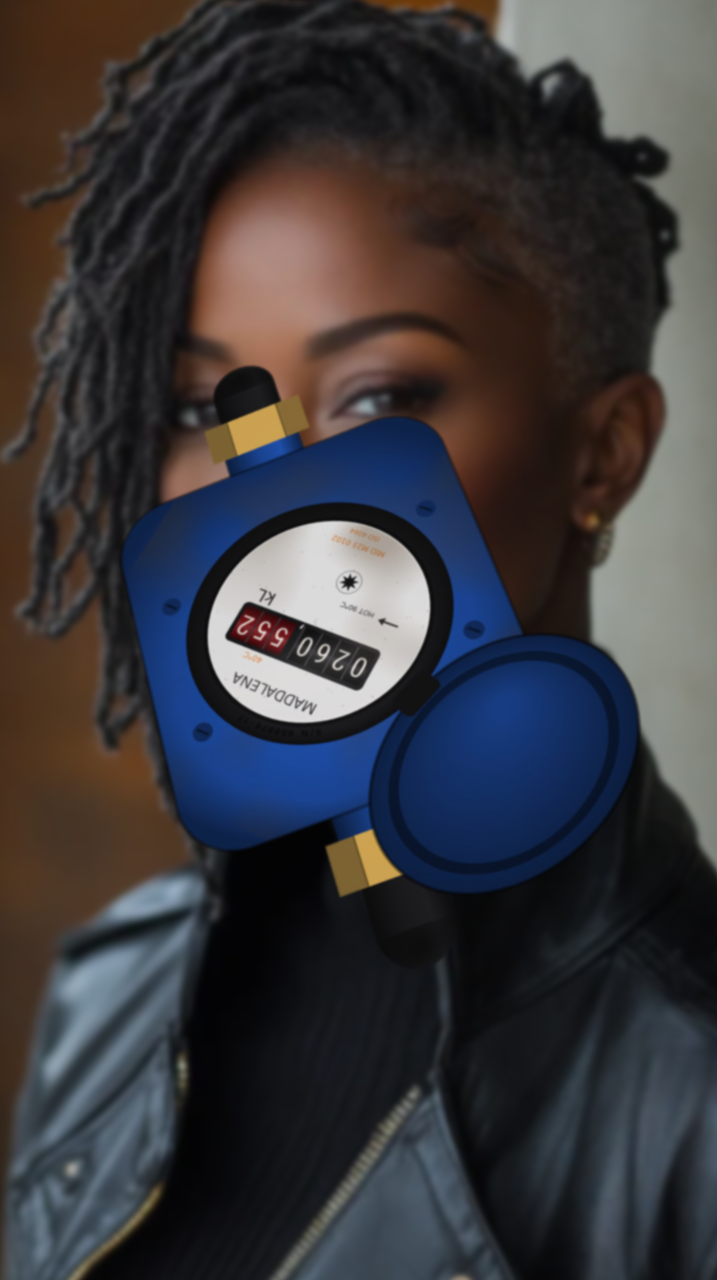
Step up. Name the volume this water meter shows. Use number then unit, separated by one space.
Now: 260.552 kL
